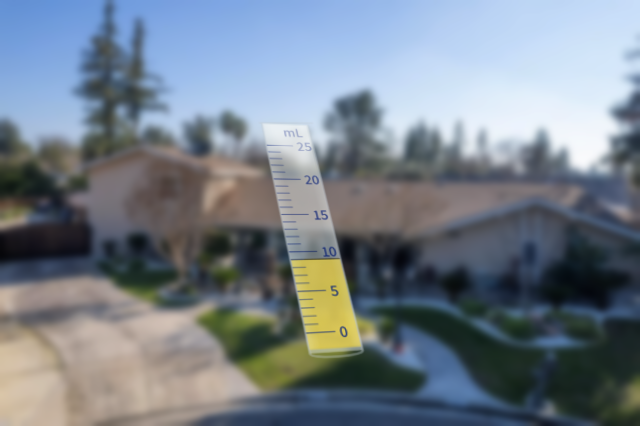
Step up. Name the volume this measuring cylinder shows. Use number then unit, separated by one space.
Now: 9 mL
